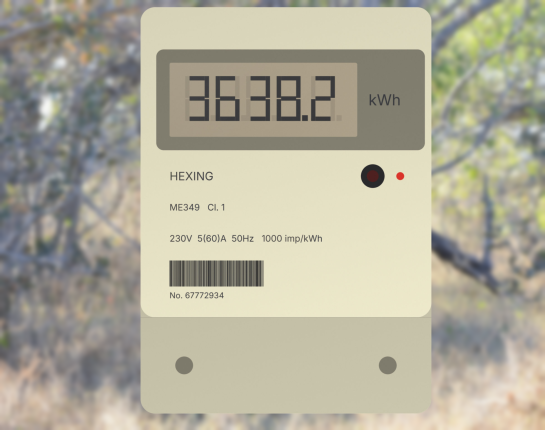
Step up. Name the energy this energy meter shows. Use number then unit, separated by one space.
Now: 3638.2 kWh
